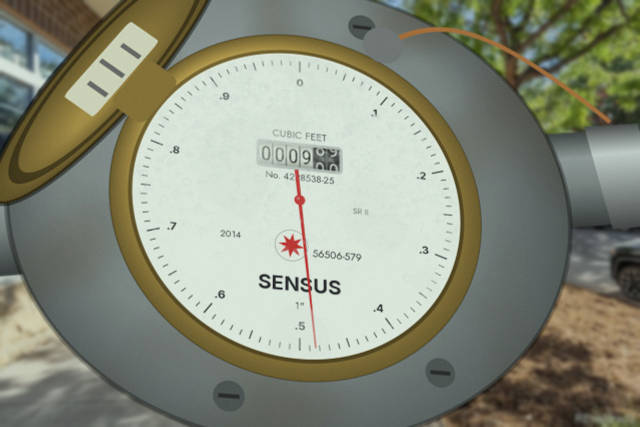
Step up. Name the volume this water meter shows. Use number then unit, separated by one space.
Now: 989.48 ft³
